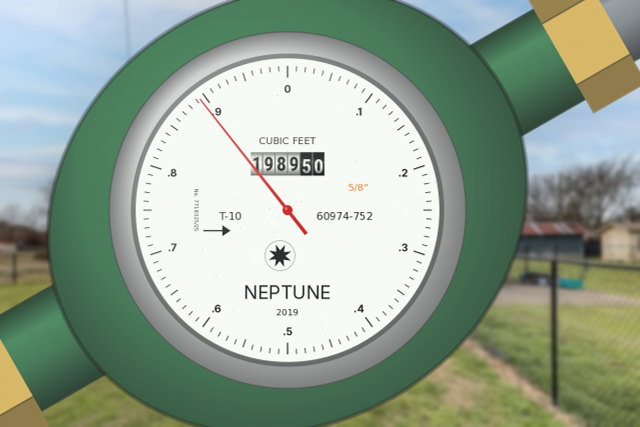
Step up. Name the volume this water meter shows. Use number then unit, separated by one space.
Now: 198949.89 ft³
